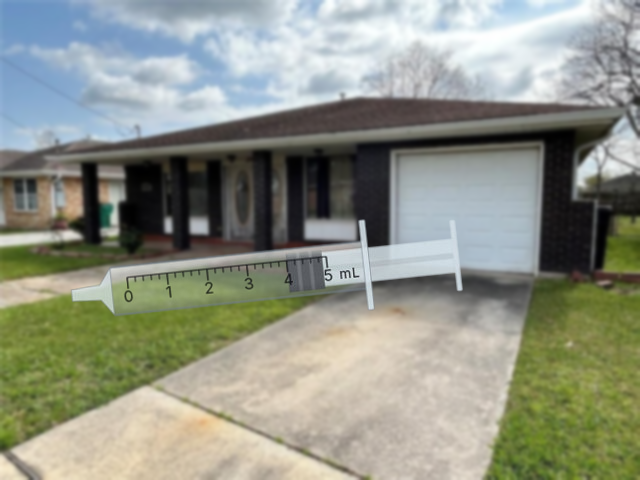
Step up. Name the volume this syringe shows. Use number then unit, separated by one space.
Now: 4 mL
